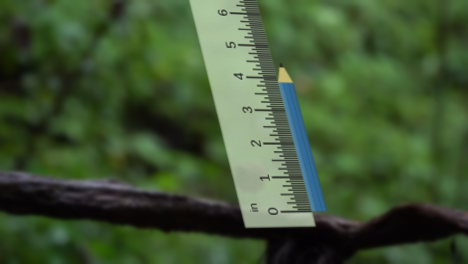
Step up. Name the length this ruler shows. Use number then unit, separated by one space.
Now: 4.5 in
